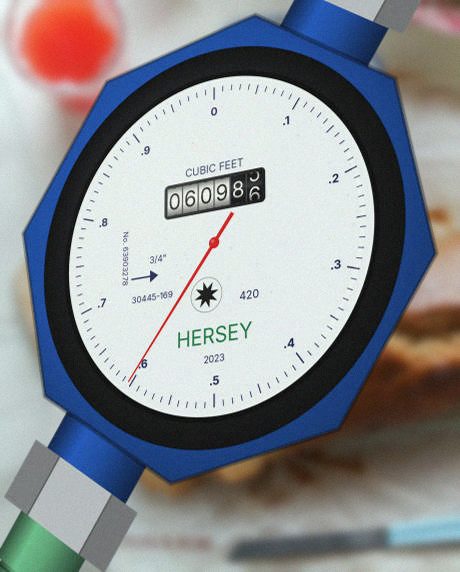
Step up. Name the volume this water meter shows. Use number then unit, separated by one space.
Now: 60985.60 ft³
